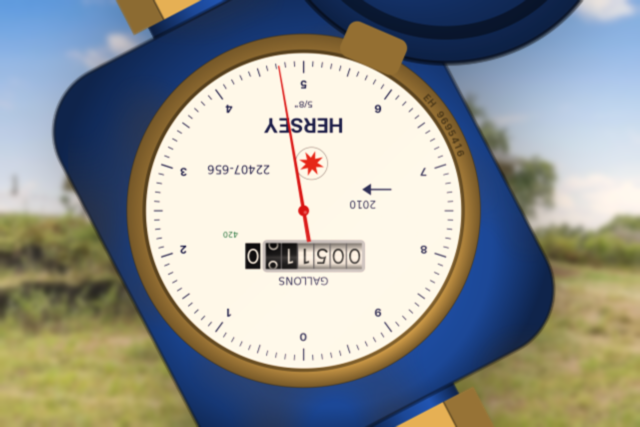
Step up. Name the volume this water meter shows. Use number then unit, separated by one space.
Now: 51184.7 gal
